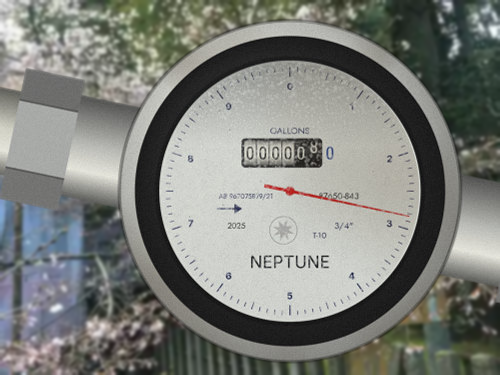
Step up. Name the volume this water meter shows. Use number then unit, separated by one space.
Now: 82.8 gal
